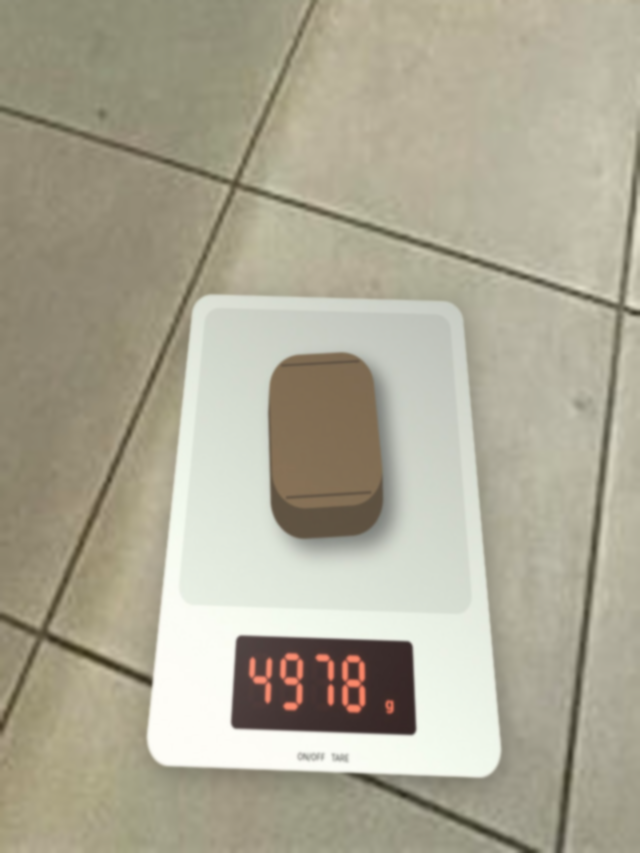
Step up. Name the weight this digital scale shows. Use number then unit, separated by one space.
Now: 4978 g
